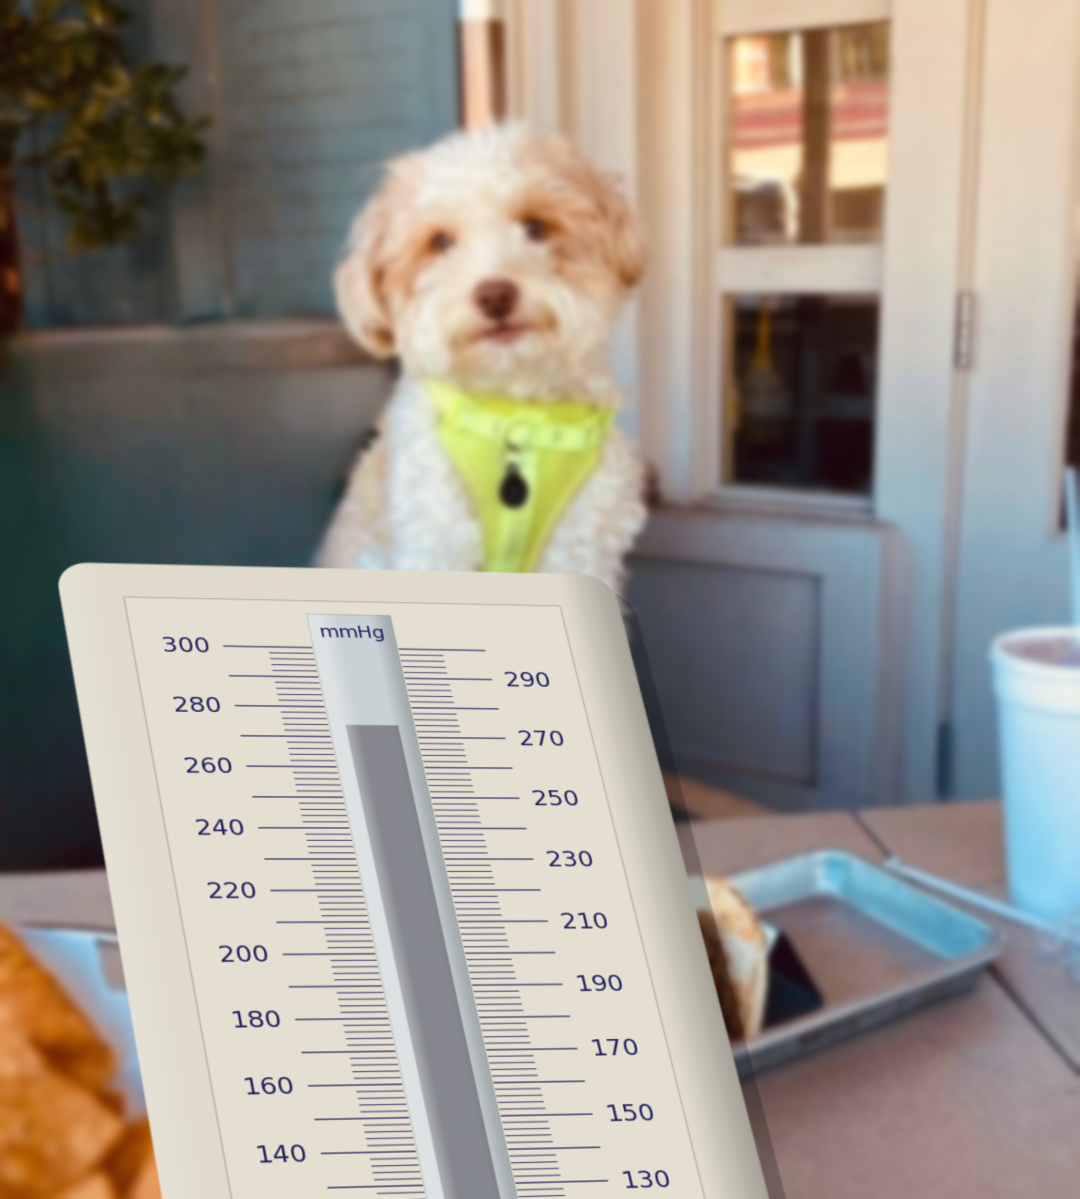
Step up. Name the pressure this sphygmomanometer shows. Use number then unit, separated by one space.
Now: 274 mmHg
